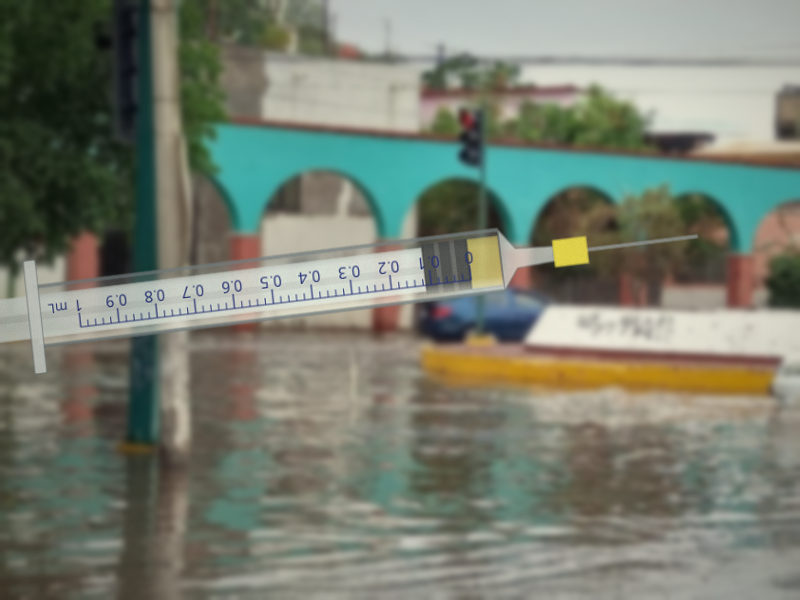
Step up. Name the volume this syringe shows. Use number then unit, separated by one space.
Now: 0 mL
